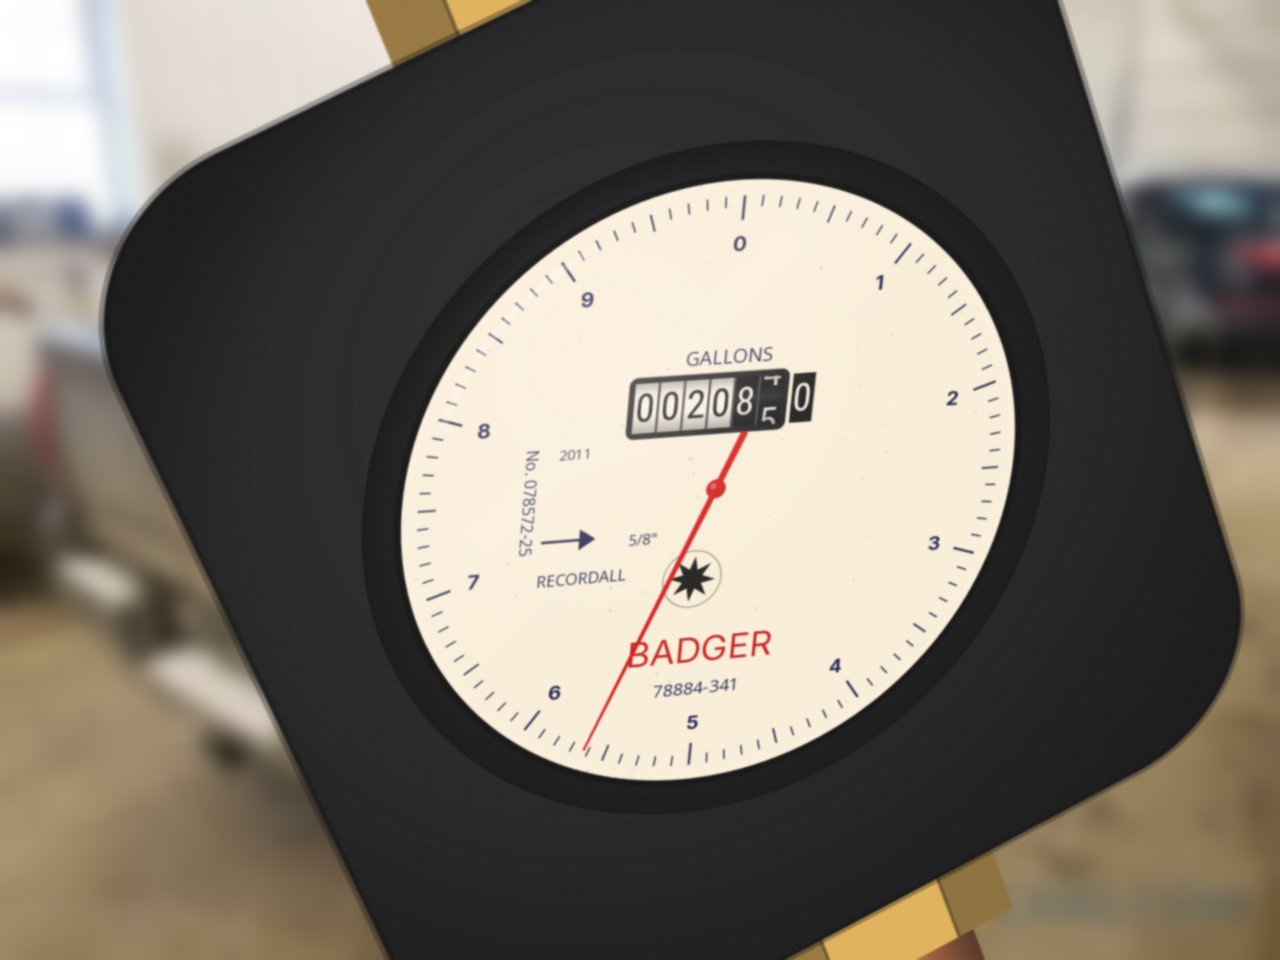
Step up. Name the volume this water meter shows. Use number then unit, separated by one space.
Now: 20845.6 gal
